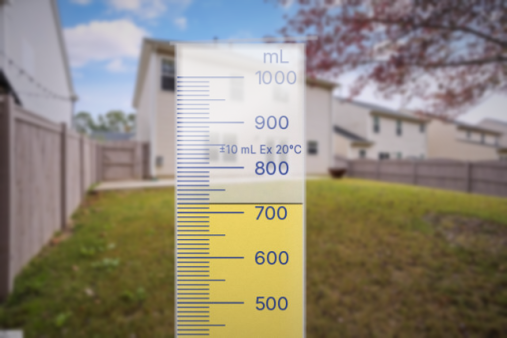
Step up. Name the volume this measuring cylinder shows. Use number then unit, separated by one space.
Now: 720 mL
